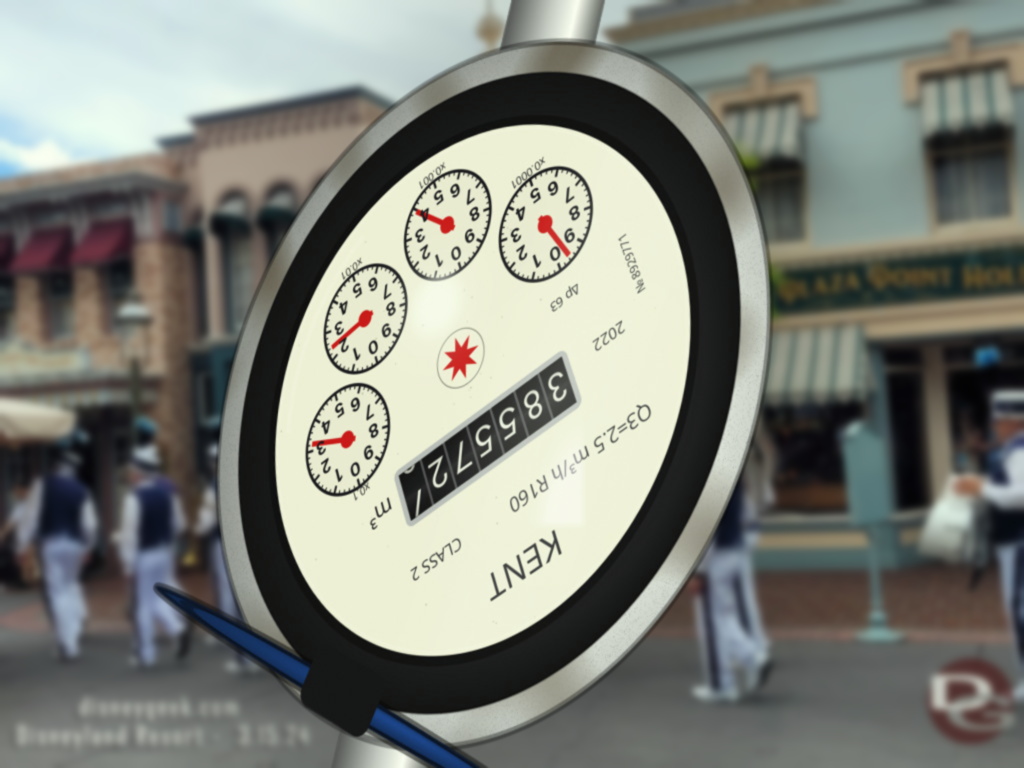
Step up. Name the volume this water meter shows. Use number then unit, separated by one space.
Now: 3855727.3239 m³
